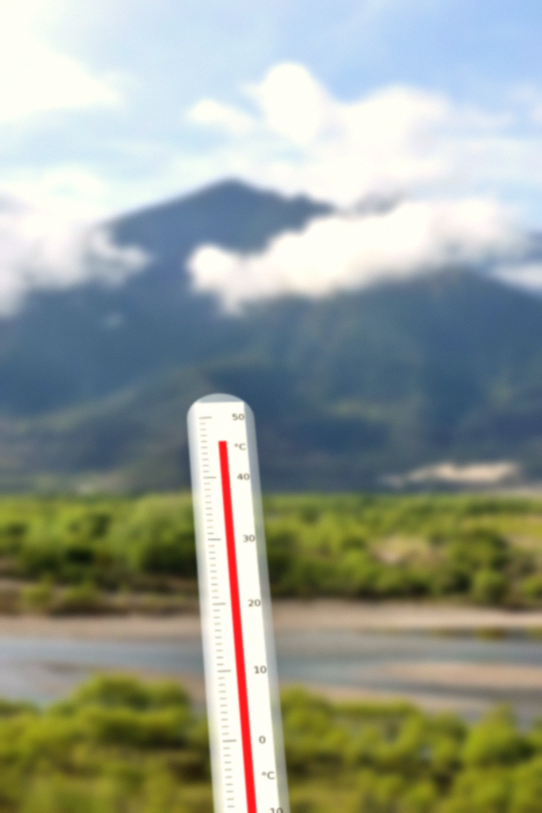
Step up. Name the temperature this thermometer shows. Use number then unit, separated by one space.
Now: 46 °C
